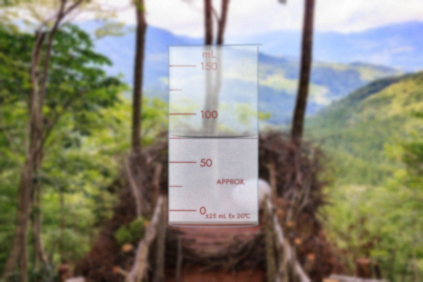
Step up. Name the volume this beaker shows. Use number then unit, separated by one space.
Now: 75 mL
